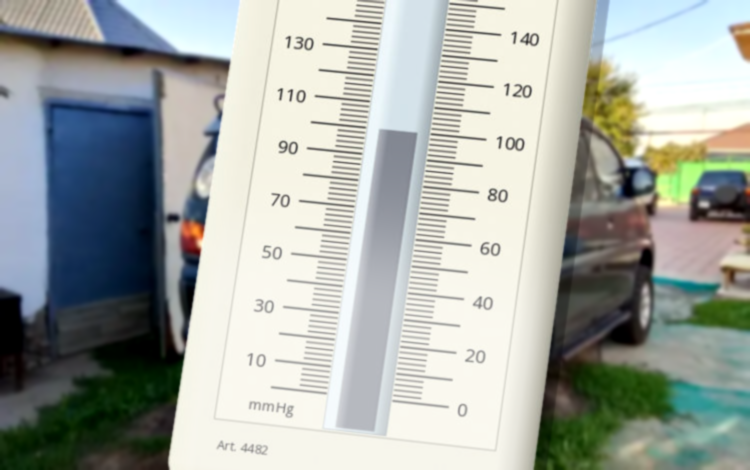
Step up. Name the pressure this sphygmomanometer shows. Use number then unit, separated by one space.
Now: 100 mmHg
